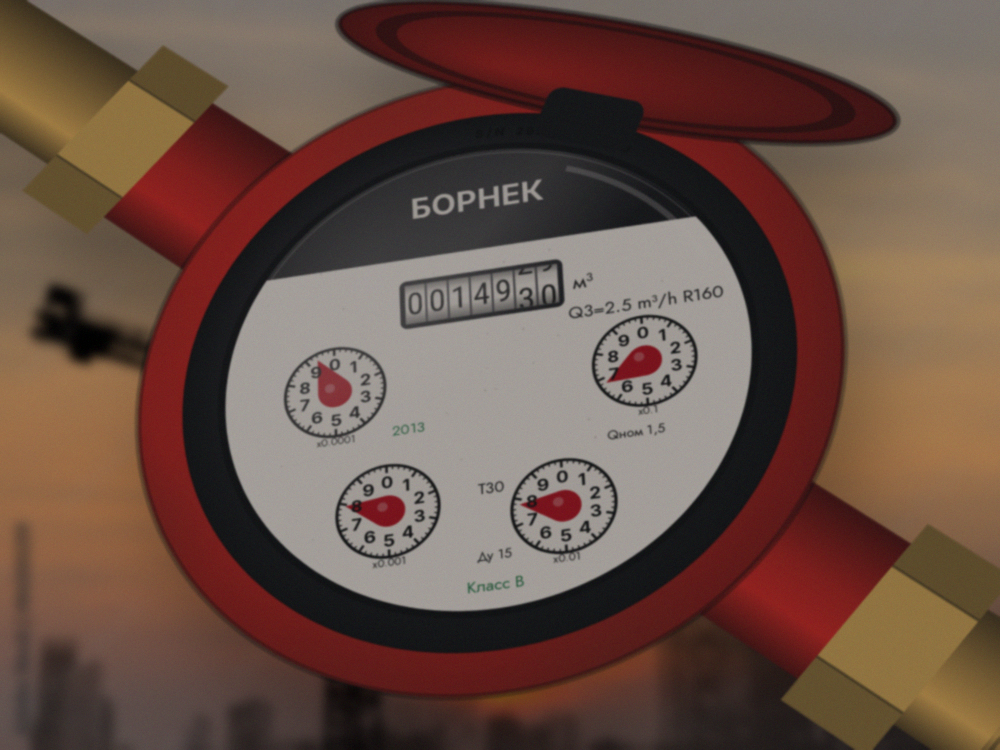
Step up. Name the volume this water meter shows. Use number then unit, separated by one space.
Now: 14929.6779 m³
